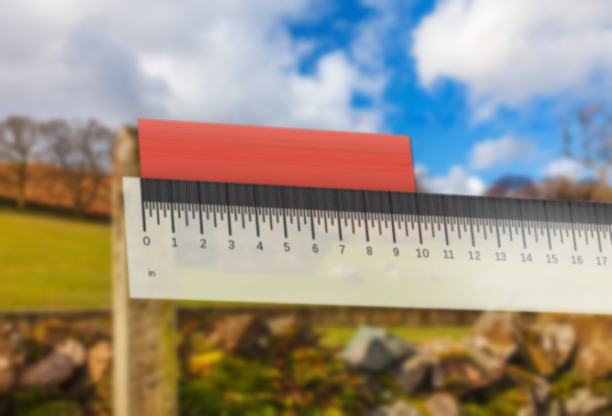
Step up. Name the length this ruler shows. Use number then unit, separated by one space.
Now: 10 in
